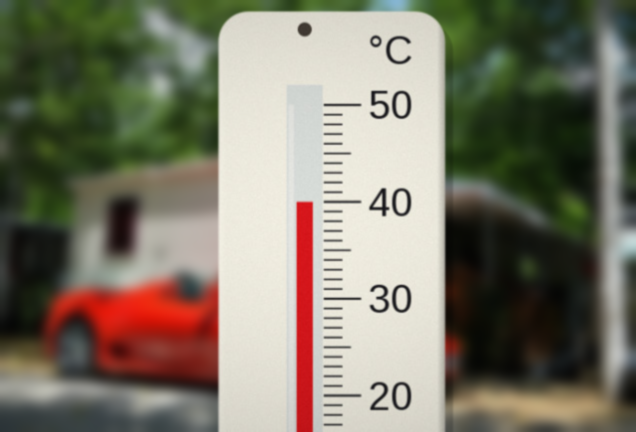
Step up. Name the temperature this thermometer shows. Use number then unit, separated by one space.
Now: 40 °C
